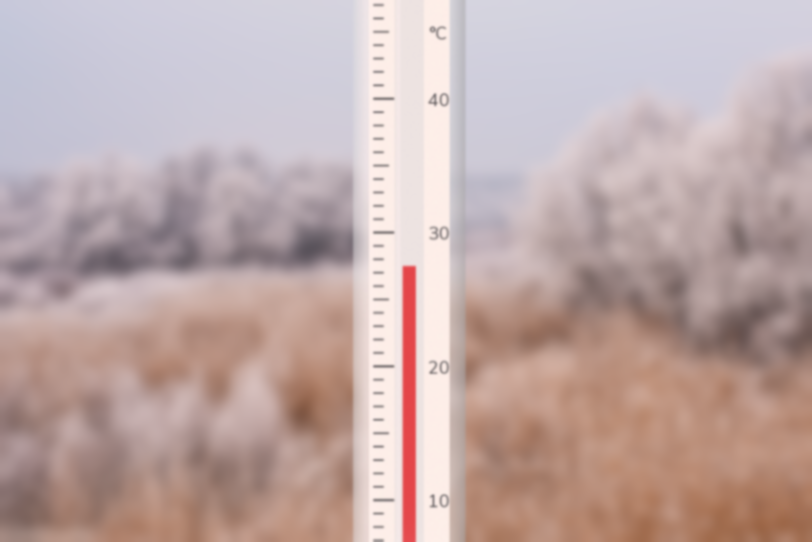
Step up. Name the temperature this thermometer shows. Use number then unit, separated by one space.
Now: 27.5 °C
